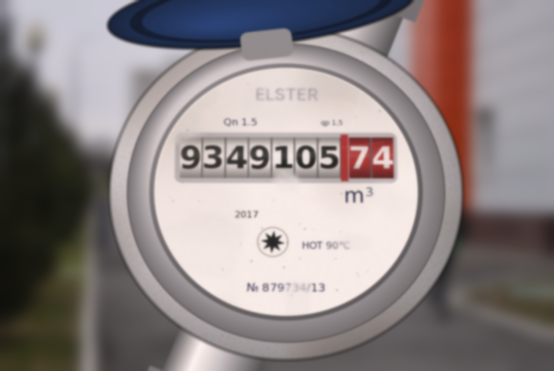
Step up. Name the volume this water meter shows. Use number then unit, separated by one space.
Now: 9349105.74 m³
